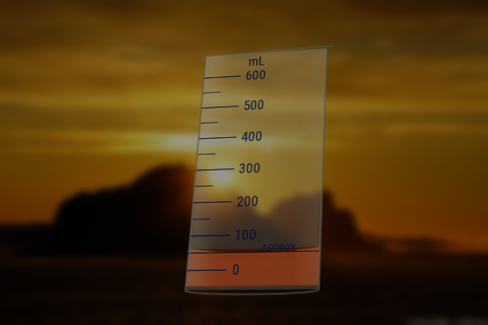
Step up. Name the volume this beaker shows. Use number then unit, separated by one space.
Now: 50 mL
